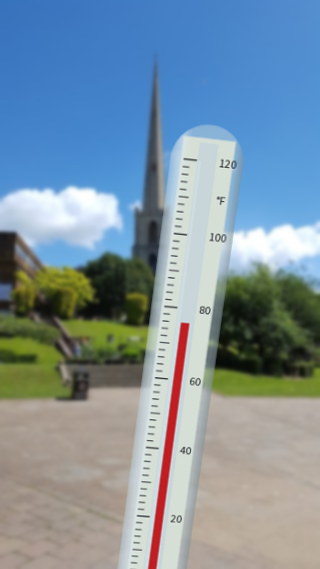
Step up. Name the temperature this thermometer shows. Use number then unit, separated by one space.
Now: 76 °F
